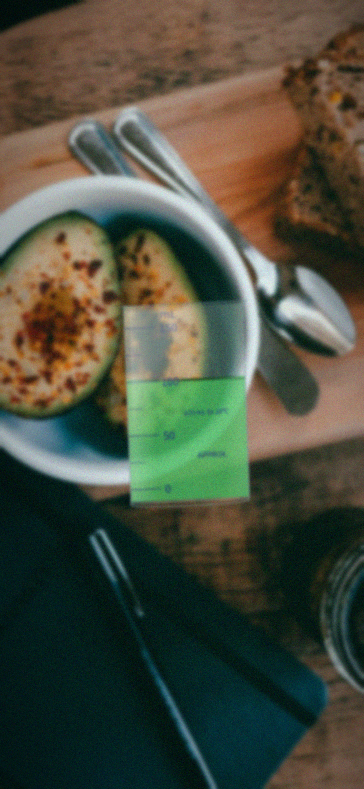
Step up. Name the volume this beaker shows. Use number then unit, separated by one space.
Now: 100 mL
